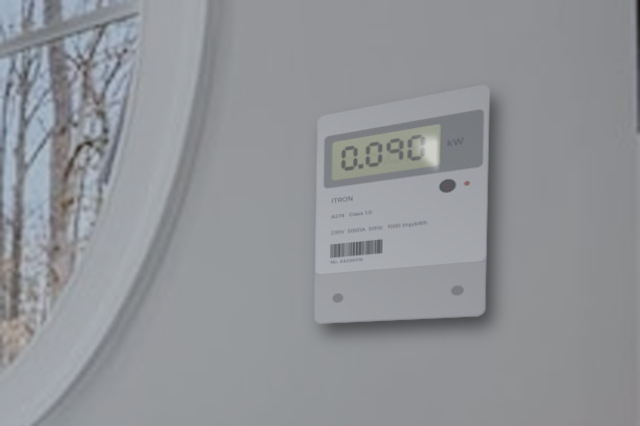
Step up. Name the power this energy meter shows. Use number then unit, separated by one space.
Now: 0.090 kW
